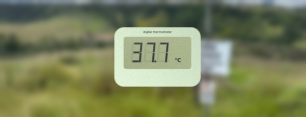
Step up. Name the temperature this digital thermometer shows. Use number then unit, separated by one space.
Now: 37.7 °C
